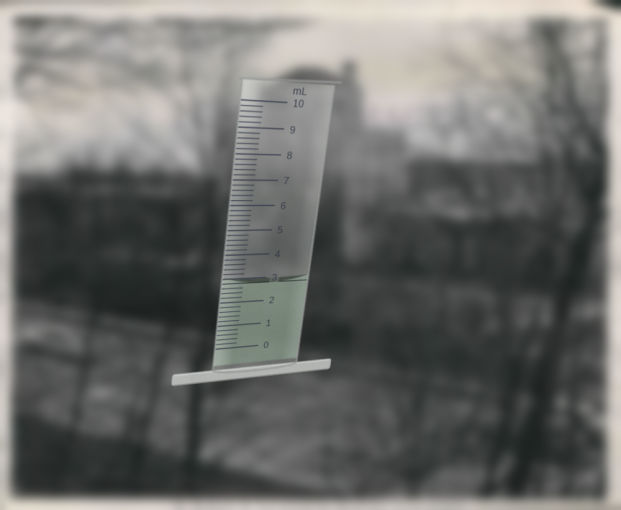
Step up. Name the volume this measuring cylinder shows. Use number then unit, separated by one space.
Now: 2.8 mL
